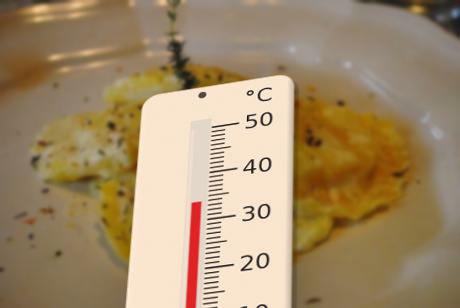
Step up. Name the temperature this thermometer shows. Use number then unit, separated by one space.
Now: 34 °C
